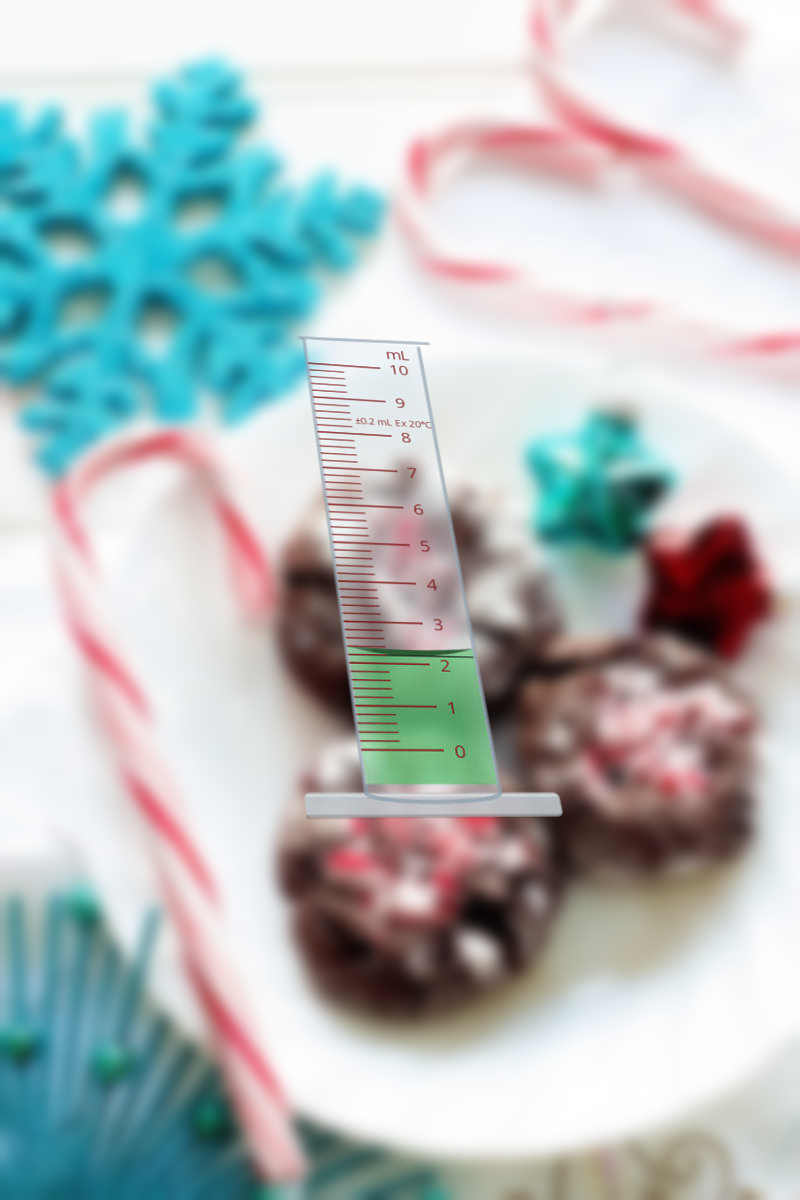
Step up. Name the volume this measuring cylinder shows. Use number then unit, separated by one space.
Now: 2.2 mL
